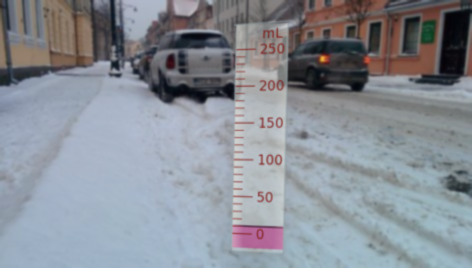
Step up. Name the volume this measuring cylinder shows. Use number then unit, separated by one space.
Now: 10 mL
